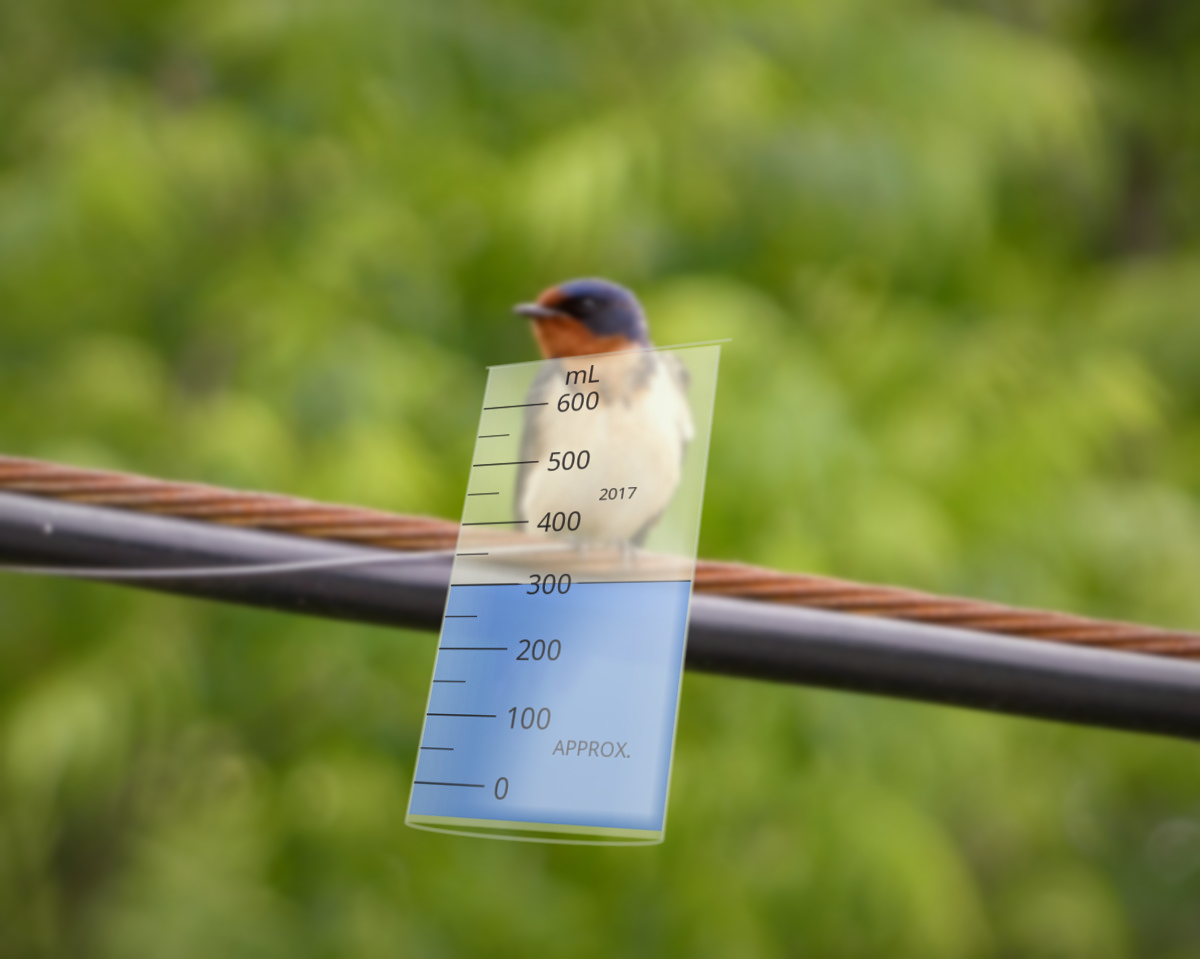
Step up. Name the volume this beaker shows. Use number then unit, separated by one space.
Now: 300 mL
